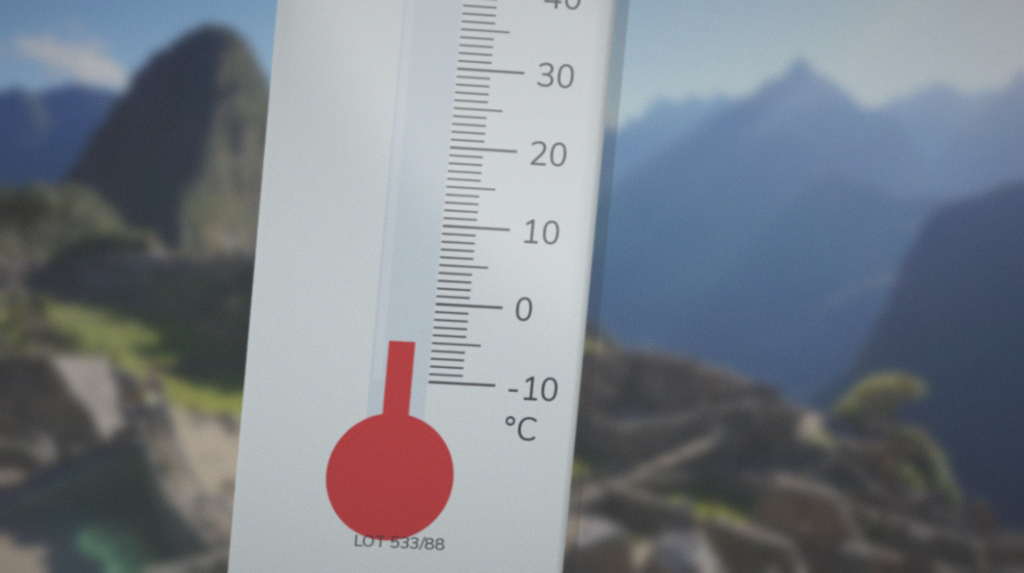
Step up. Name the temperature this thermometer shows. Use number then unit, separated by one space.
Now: -5 °C
